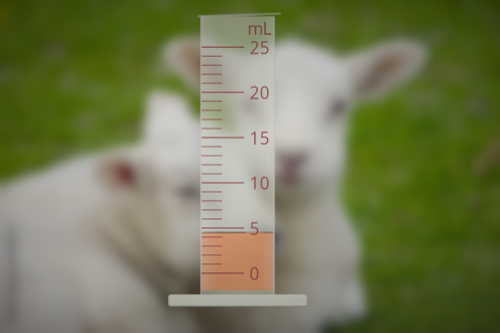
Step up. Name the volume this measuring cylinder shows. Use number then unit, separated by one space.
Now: 4.5 mL
